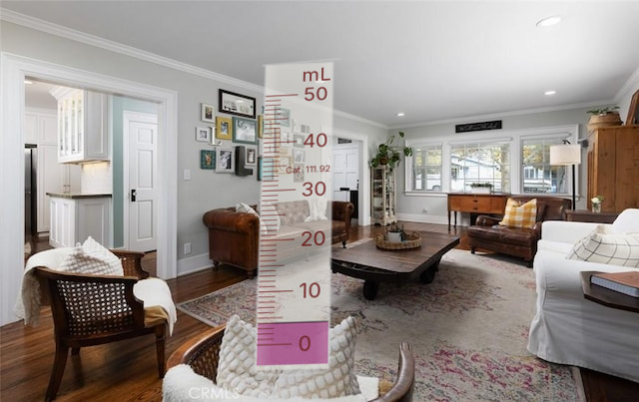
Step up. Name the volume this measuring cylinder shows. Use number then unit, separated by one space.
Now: 4 mL
